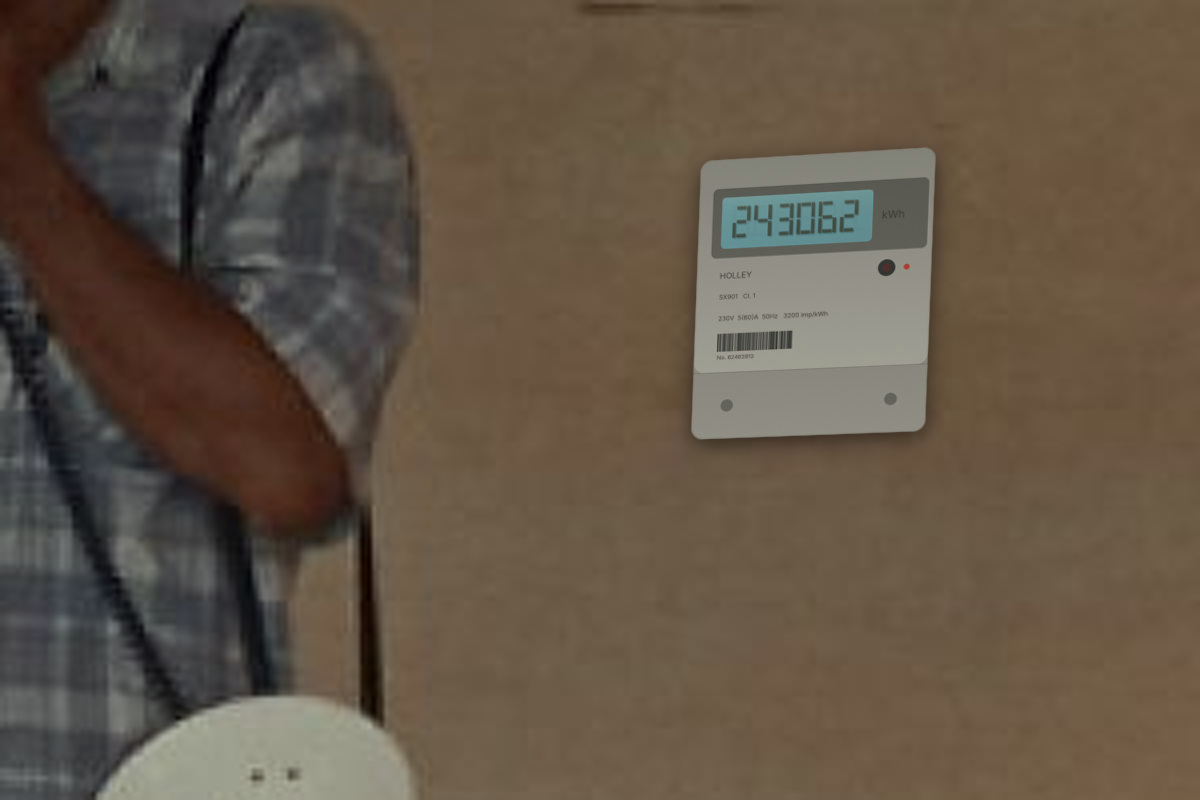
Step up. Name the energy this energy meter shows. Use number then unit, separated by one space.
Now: 243062 kWh
